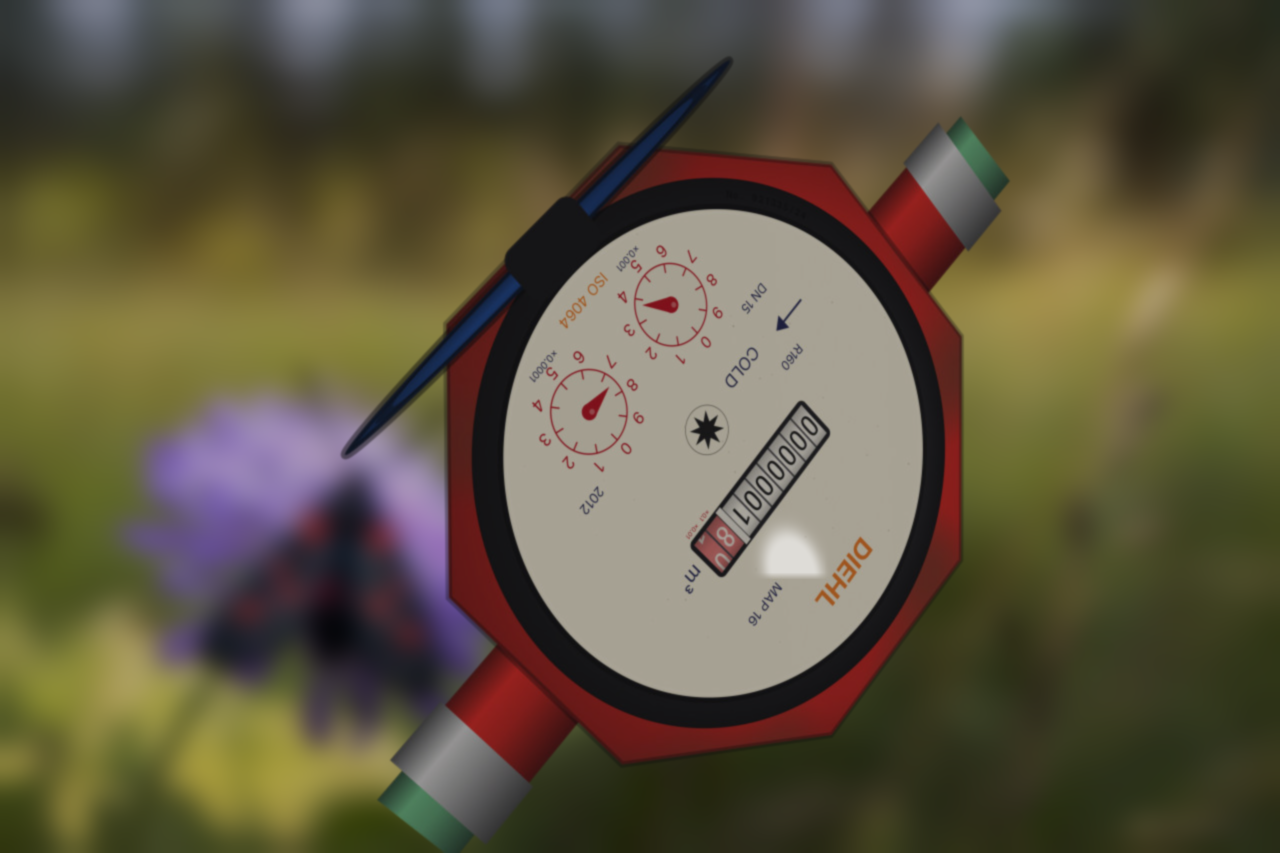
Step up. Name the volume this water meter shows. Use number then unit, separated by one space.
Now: 1.8037 m³
